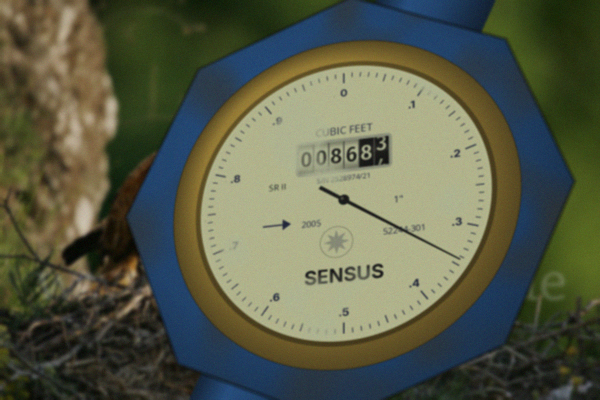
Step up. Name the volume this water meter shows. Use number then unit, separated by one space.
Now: 8683.34 ft³
